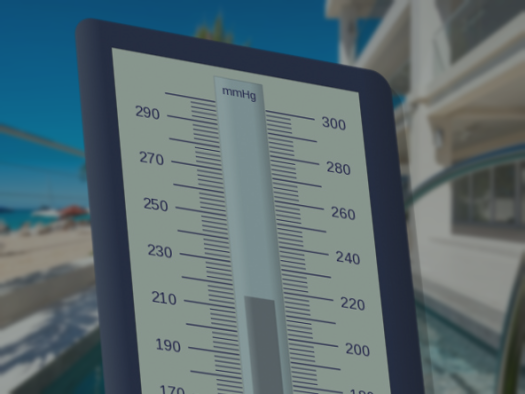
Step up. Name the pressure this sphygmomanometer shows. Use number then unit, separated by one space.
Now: 216 mmHg
